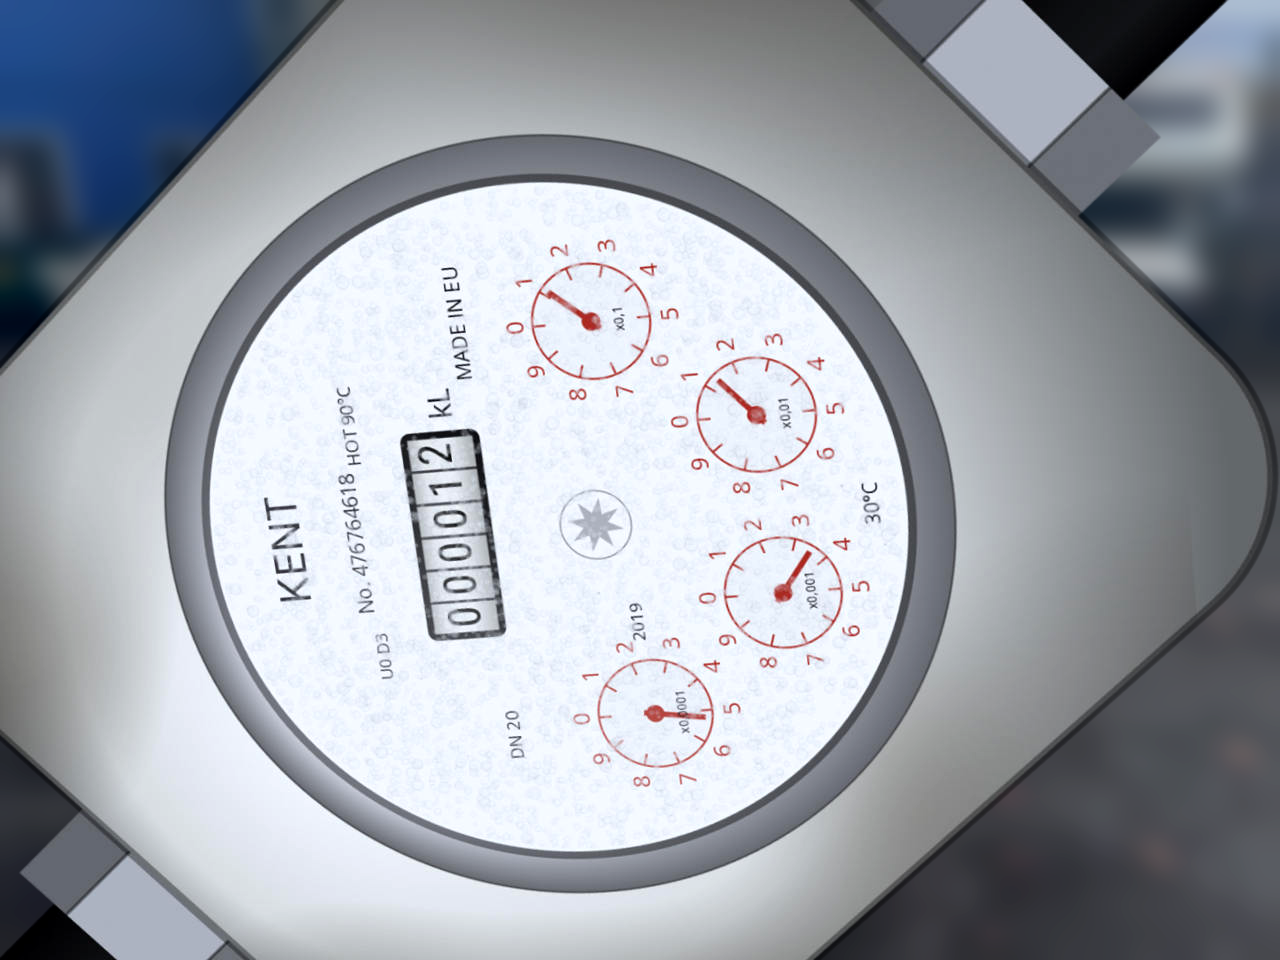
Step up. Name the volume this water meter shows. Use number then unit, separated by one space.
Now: 12.1135 kL
